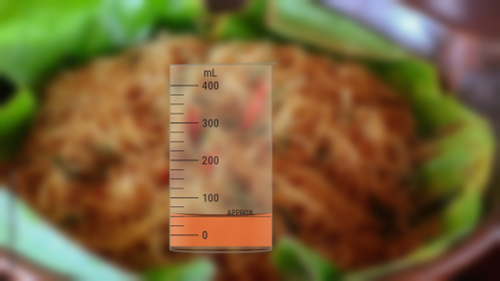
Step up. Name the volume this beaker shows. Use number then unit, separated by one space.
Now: 50 mL
